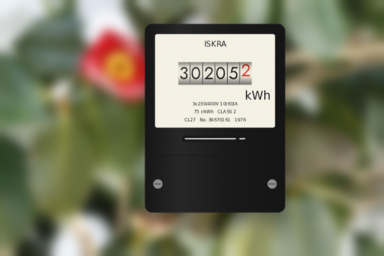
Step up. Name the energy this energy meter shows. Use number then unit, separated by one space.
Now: 30205.2 kWh
